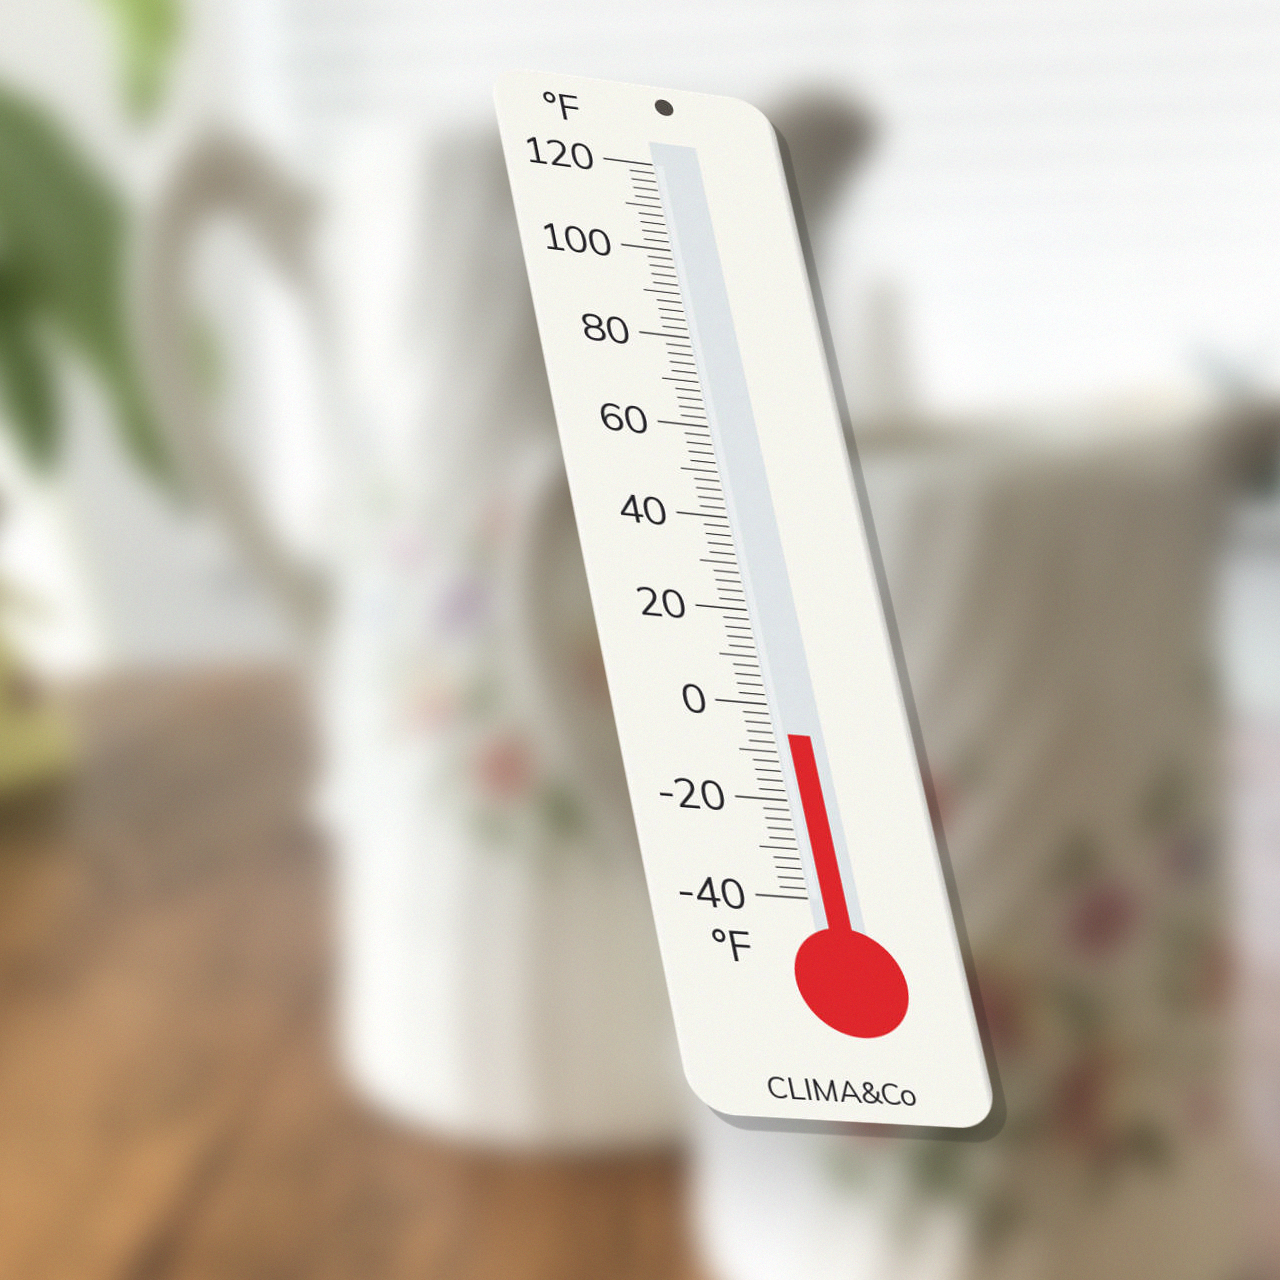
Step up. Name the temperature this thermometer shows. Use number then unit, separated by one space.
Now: -6 °F
